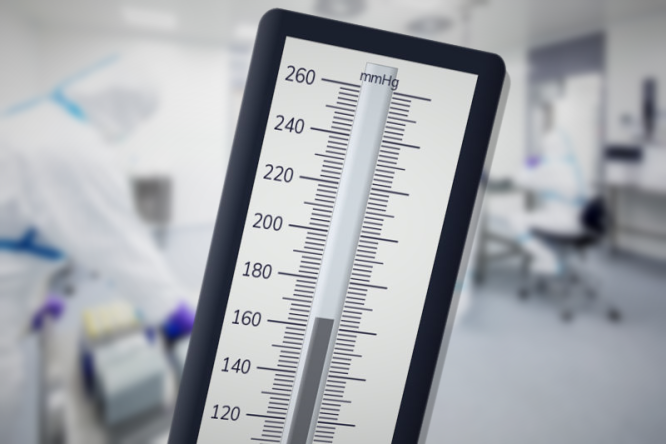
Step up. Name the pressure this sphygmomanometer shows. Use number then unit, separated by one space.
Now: 164 mmHg
